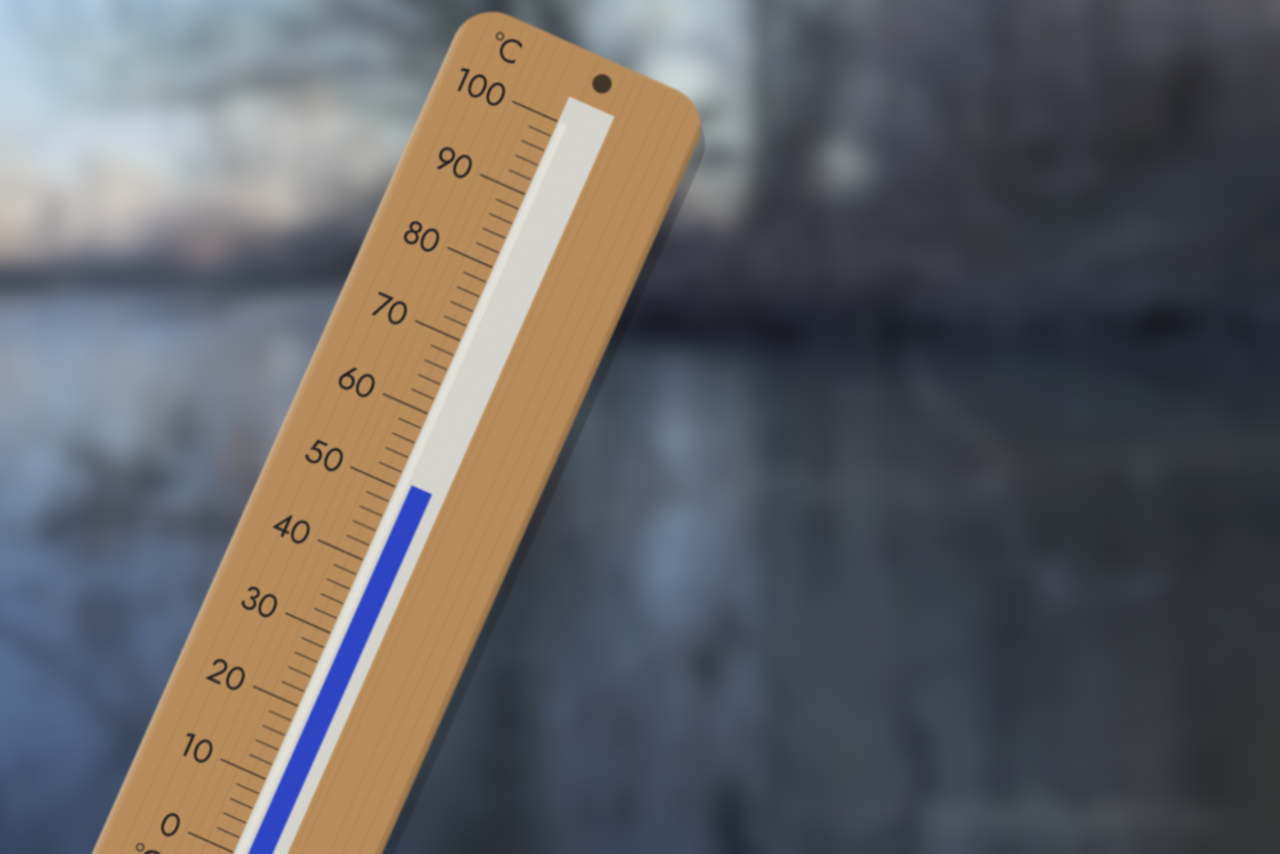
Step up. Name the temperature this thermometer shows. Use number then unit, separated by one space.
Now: 51 °C
